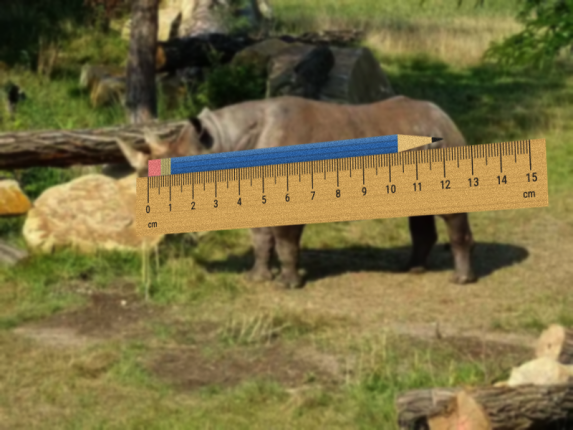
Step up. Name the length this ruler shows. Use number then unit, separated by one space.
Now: 12 cm
